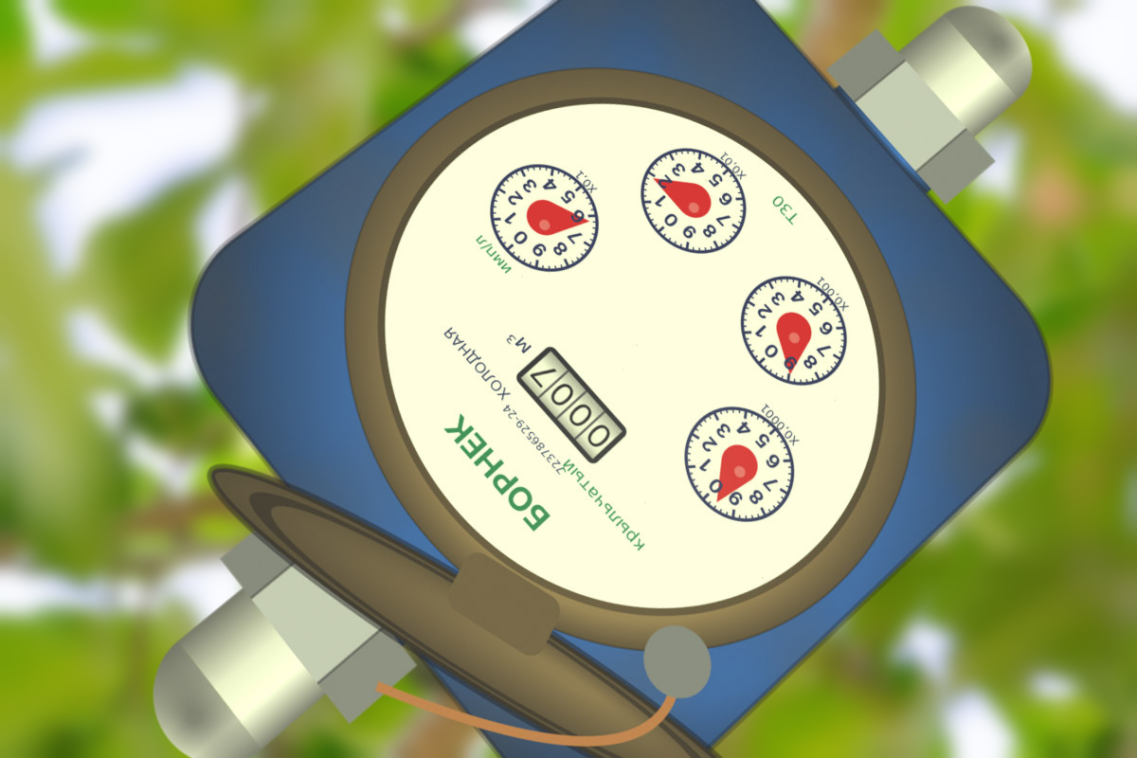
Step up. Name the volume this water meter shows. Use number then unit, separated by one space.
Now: 7.6189 m³
